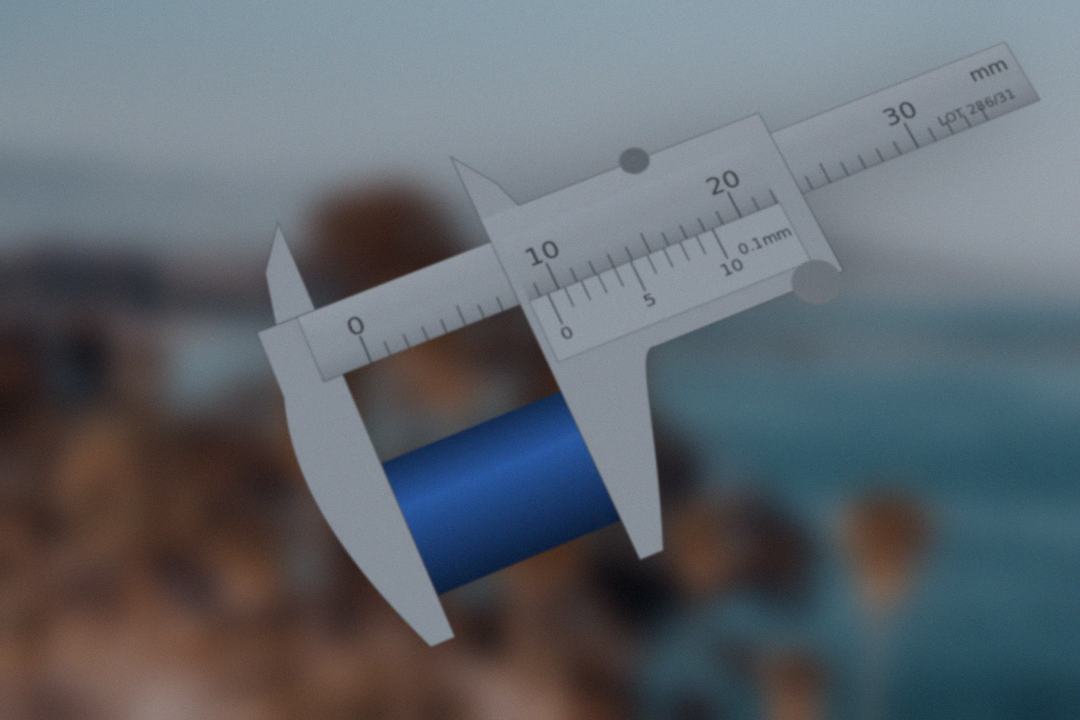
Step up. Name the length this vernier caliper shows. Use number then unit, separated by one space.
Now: 9.4 mm
